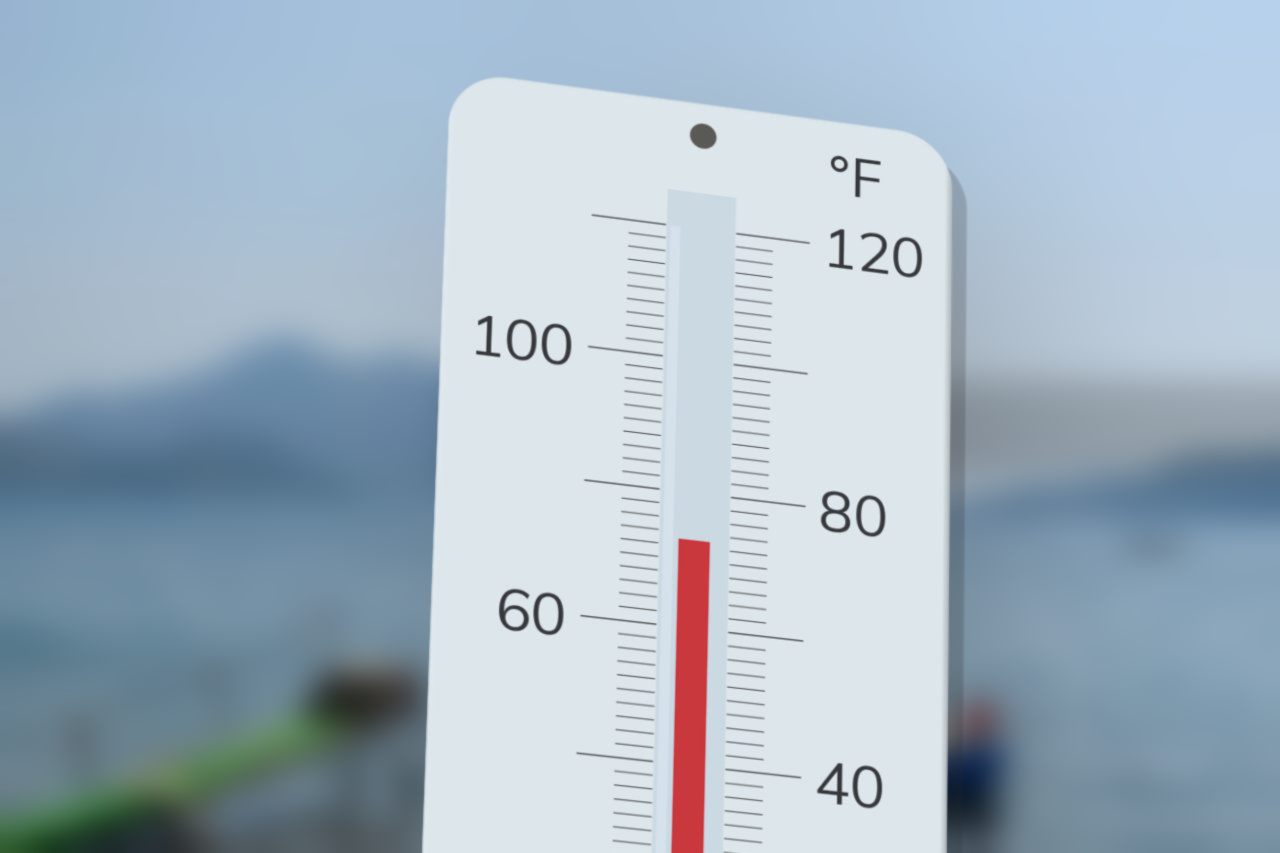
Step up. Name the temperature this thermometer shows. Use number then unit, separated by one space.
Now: 73 °F
